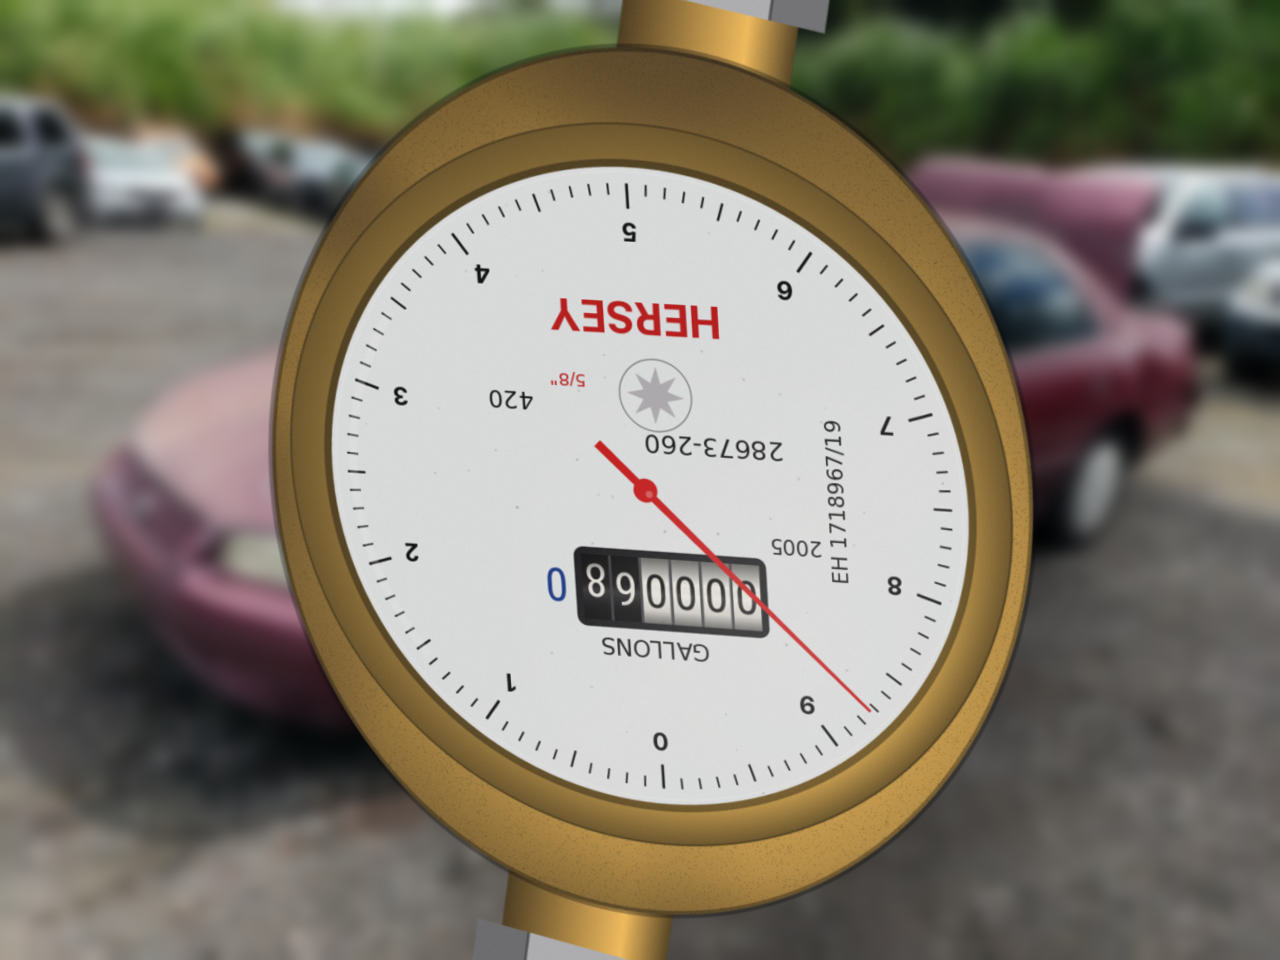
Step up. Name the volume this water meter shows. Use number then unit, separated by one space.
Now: 678.7 gal
